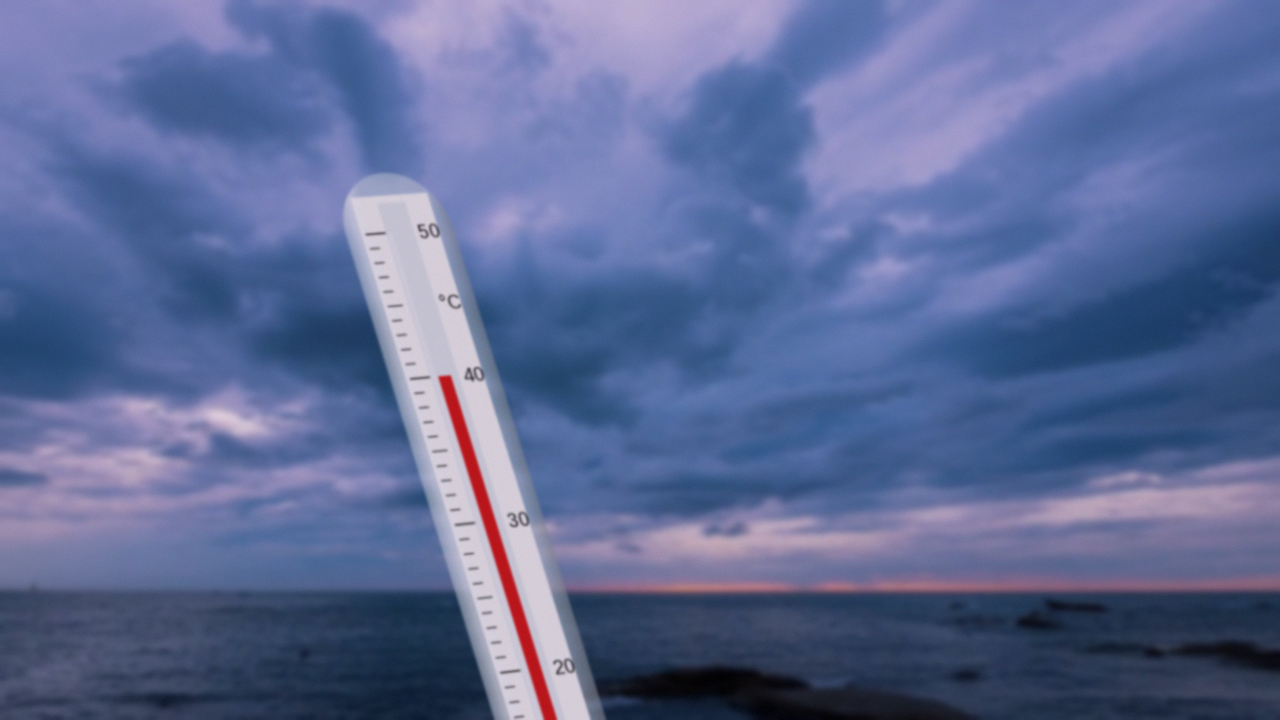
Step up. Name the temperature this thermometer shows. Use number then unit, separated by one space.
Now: 40 °C
